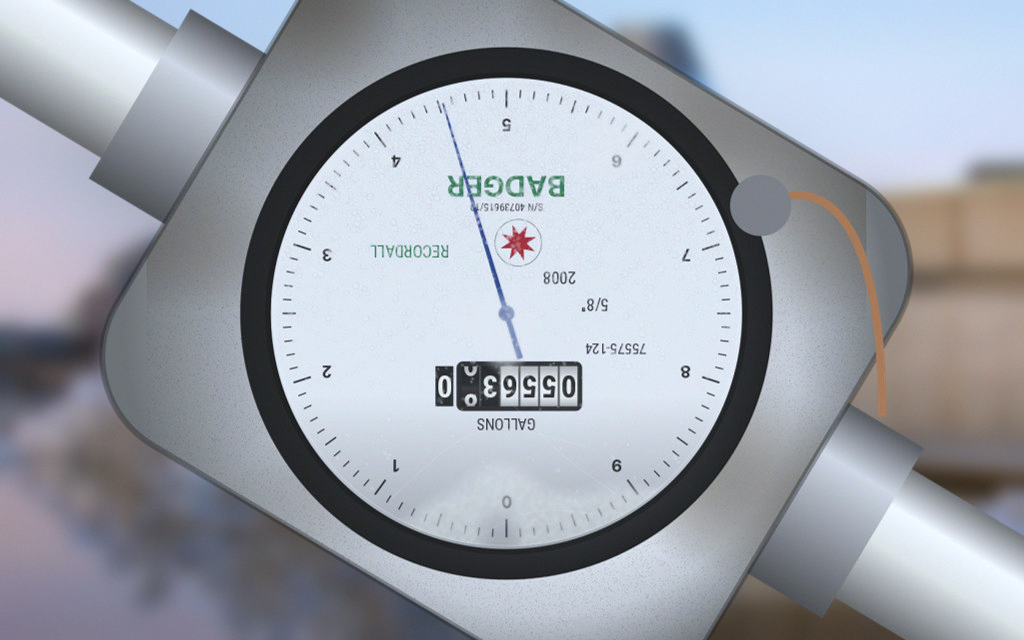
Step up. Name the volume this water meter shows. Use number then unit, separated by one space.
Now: 556384.5 gal
